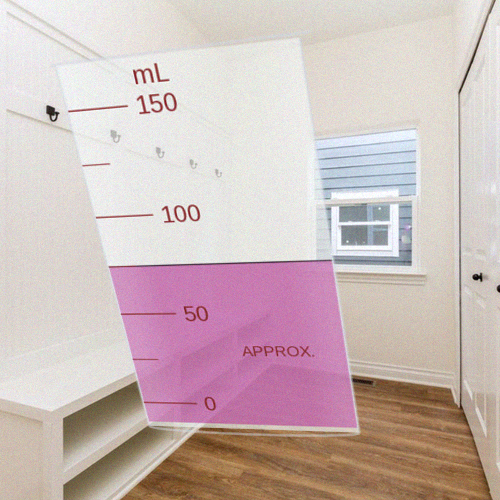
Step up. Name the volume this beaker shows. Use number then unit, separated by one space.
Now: 75 mL
